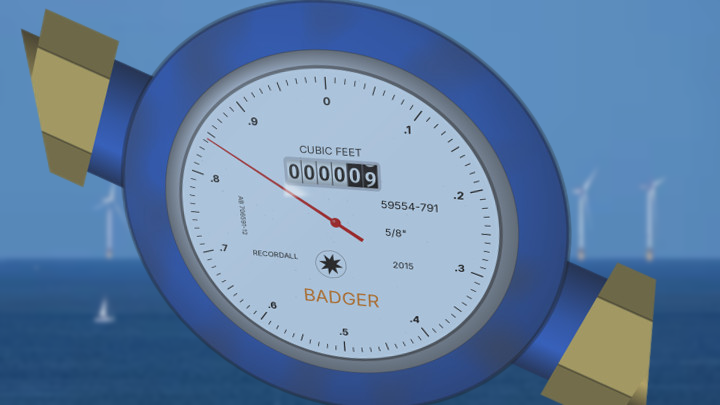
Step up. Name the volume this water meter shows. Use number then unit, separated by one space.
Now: 8.84 ft³
